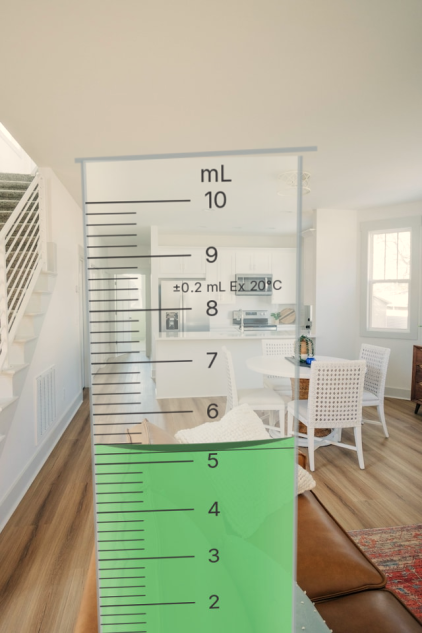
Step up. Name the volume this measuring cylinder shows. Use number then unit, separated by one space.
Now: 5.2 mL
